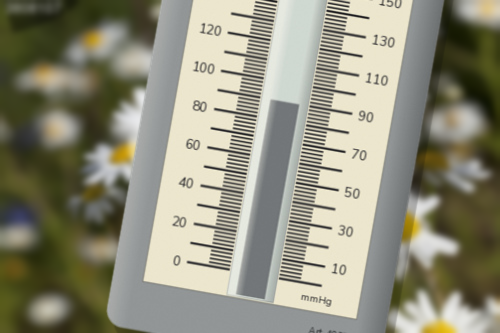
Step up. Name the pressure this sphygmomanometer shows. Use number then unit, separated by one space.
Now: 90 mmHg
